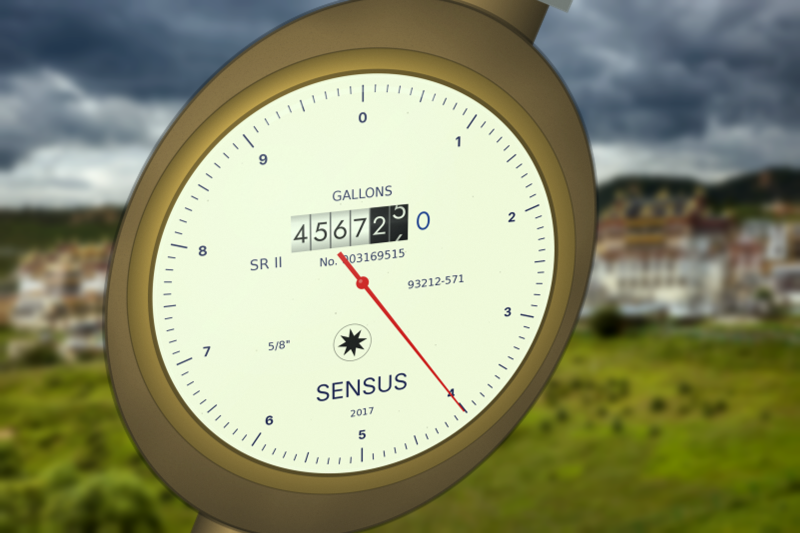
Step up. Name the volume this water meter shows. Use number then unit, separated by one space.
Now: 4567254.0 gal
